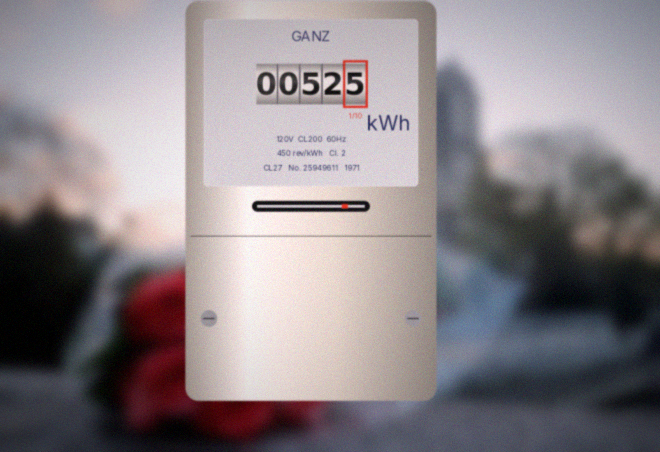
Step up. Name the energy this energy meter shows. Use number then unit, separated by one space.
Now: 52.5 kWh
